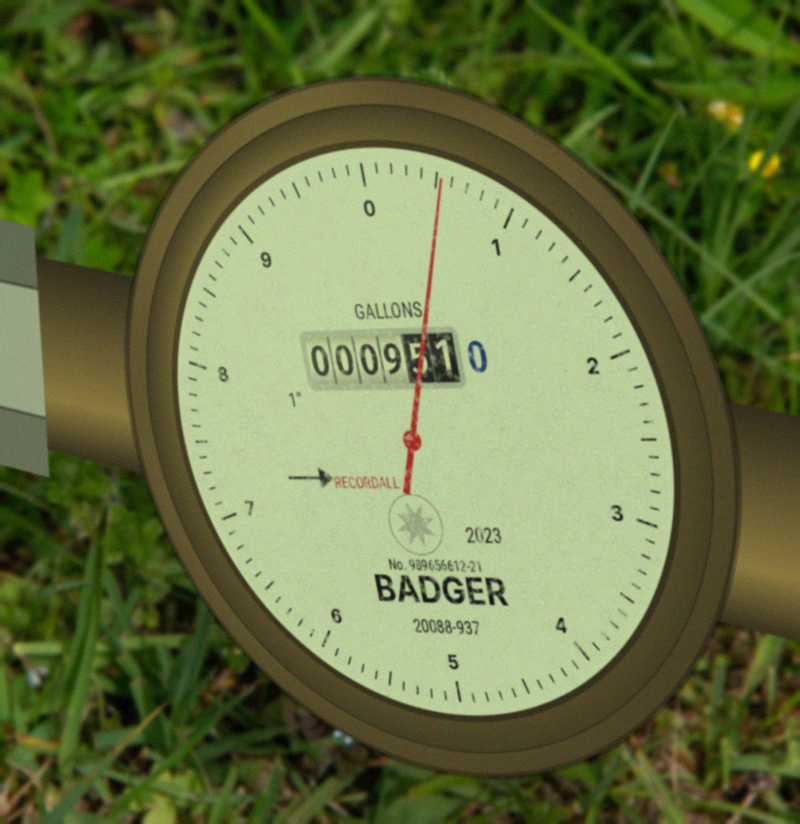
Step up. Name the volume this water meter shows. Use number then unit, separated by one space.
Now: 9510.5 gal
